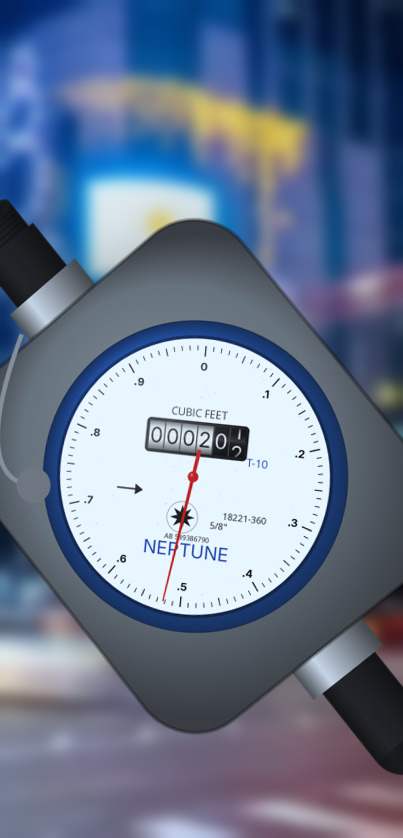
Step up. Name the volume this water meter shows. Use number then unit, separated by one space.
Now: 201.52 ft³
